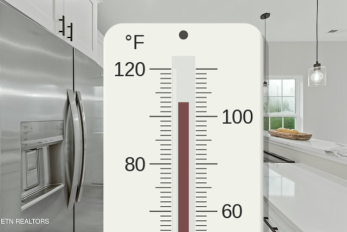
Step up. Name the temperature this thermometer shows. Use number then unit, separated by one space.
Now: 106 °F
